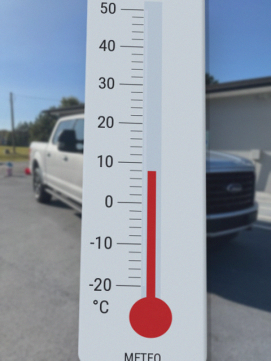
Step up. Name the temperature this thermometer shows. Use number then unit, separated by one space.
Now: 8 °C
